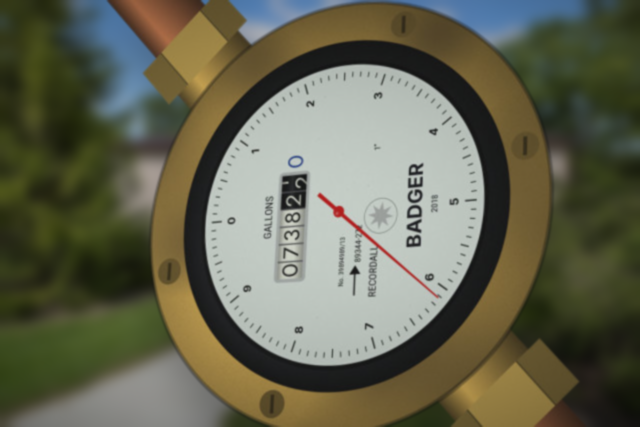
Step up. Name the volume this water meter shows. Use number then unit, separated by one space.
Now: 738216.1 gal
